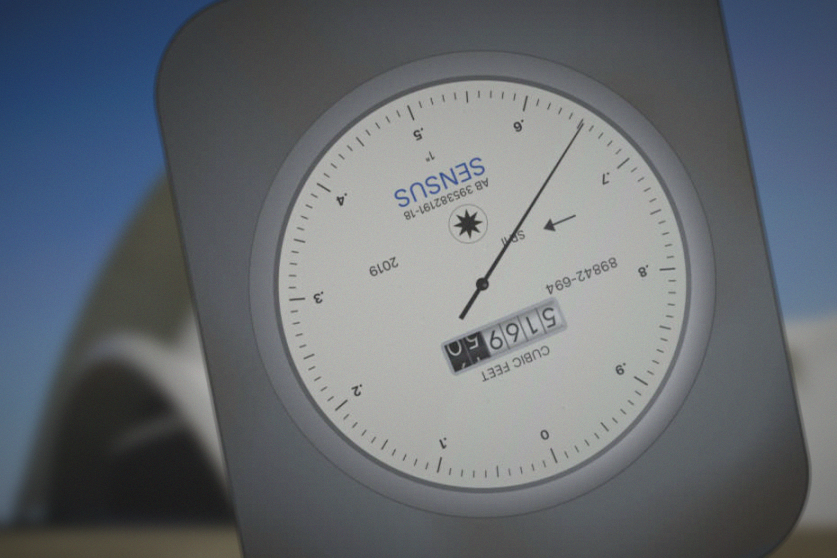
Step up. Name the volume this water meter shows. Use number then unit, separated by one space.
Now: 516949.65 ft³
